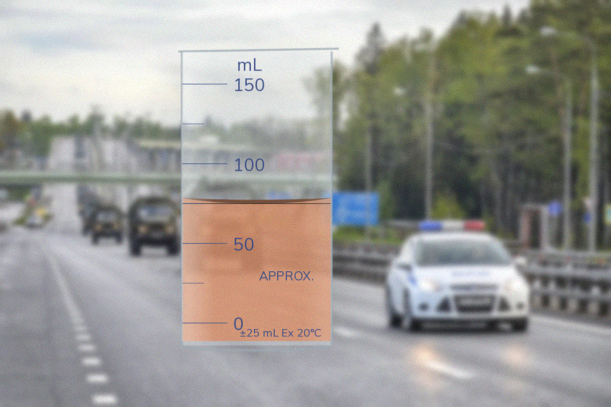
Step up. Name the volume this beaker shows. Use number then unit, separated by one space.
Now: 75 mL
